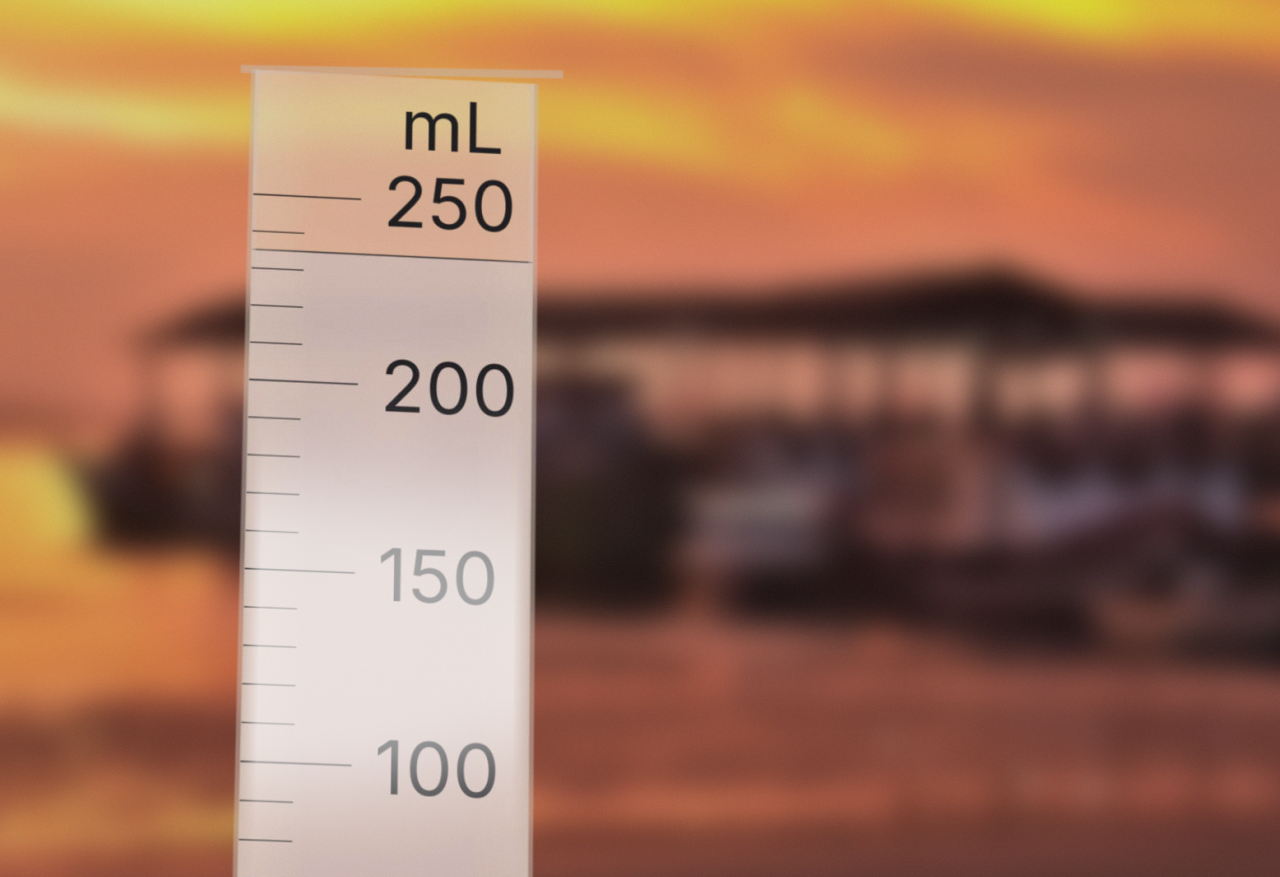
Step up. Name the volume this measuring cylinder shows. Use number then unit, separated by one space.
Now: 235 mL
